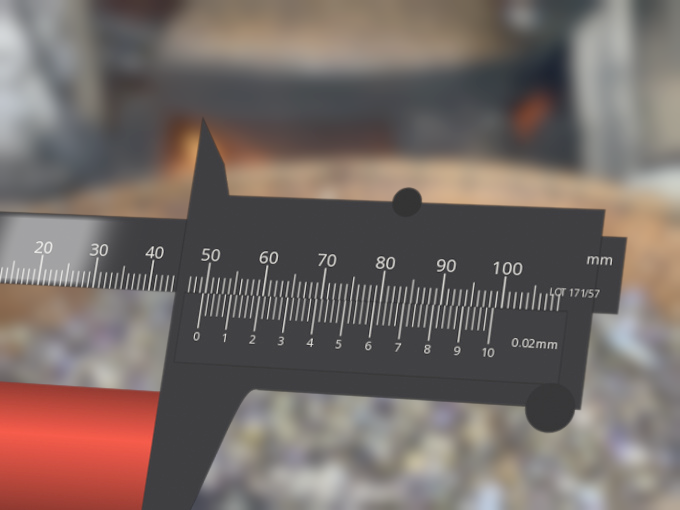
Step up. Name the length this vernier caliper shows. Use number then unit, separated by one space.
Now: 49.6 mm
